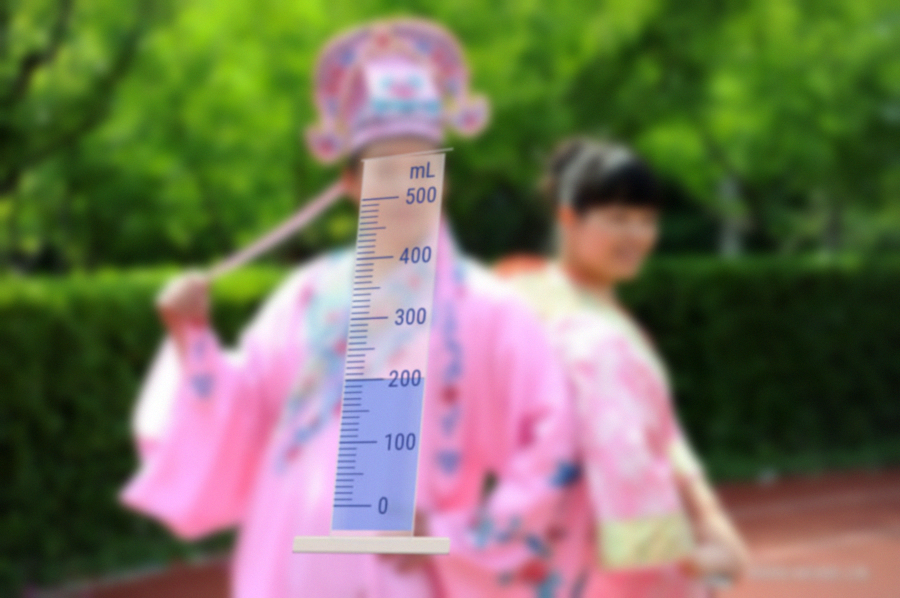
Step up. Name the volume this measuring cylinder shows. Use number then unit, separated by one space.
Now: 200 mL
